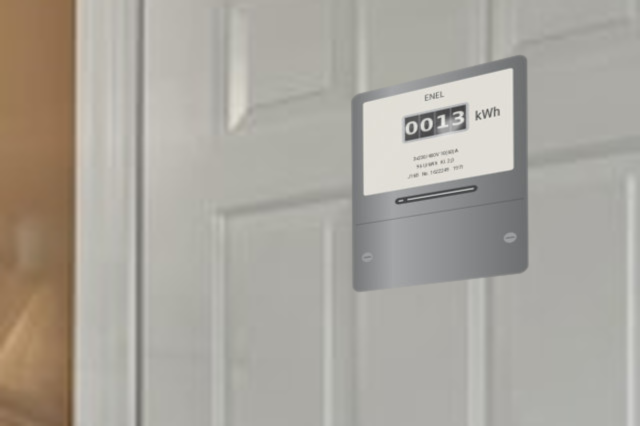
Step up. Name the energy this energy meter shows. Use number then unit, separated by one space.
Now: 13 kWh
